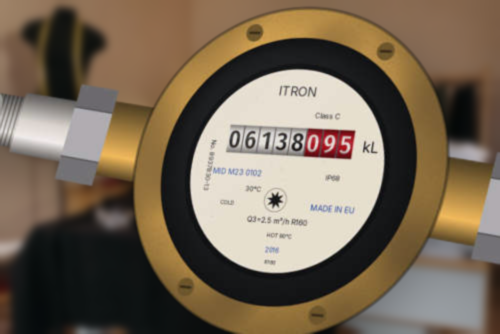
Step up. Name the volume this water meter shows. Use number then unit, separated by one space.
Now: 6138.095 kL
